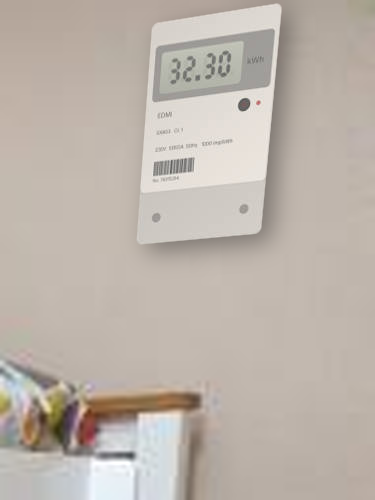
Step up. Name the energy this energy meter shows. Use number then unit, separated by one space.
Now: 32.30 kWh
